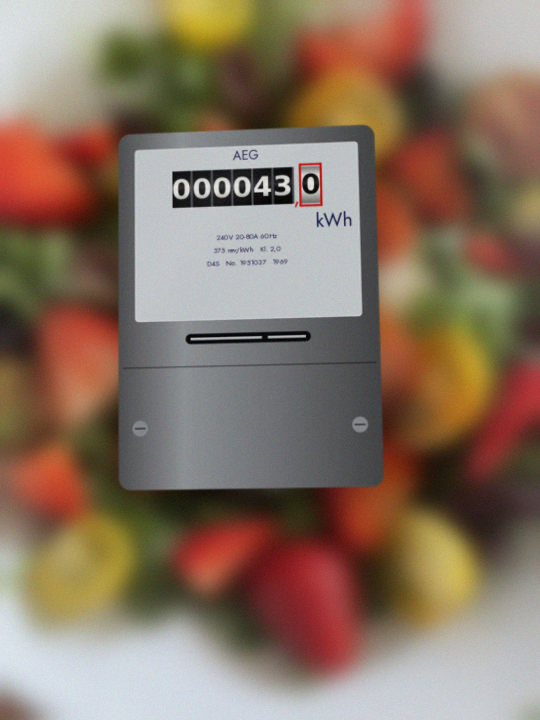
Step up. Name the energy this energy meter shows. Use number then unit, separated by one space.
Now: 43.0 kWh
